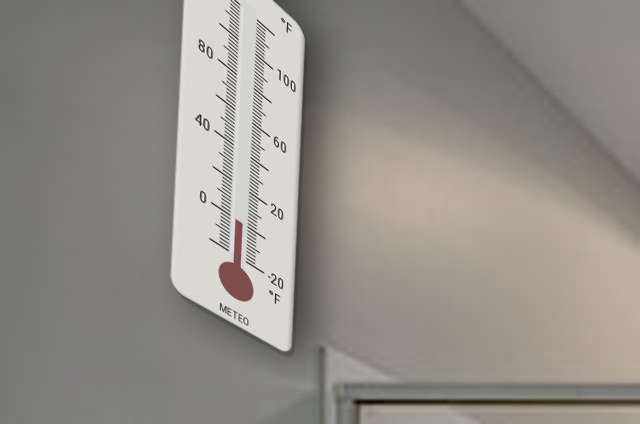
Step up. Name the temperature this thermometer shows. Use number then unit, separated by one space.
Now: 0 °F
